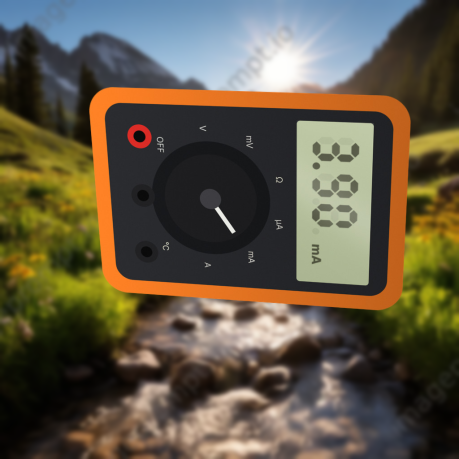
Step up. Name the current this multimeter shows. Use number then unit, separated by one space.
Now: 3.90 mA
